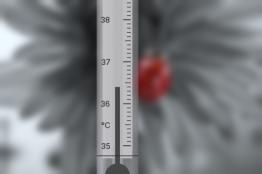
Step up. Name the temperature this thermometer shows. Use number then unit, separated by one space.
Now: 36.4 °C
